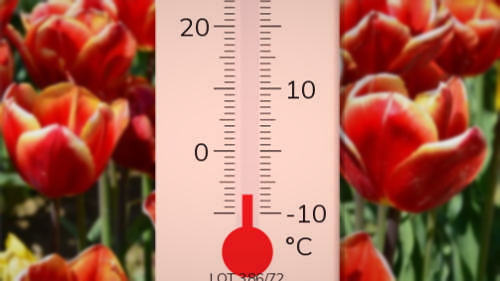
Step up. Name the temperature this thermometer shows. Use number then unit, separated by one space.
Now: -7 °C
